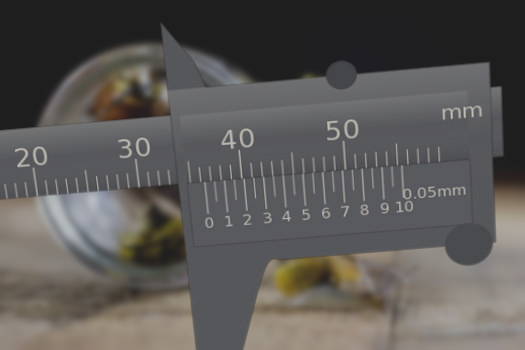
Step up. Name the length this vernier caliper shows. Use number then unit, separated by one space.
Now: 36.4 mm
